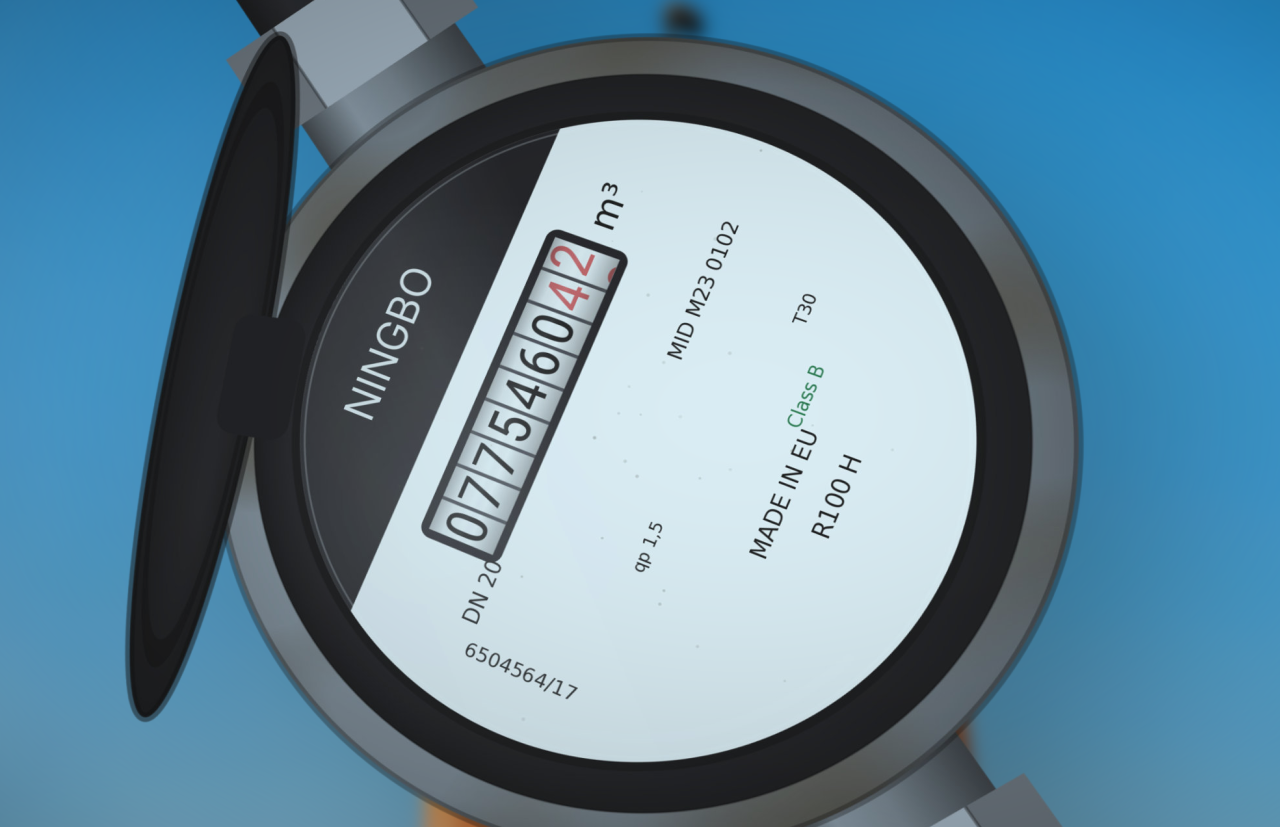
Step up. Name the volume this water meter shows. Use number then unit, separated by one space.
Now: 775460.42 m³
